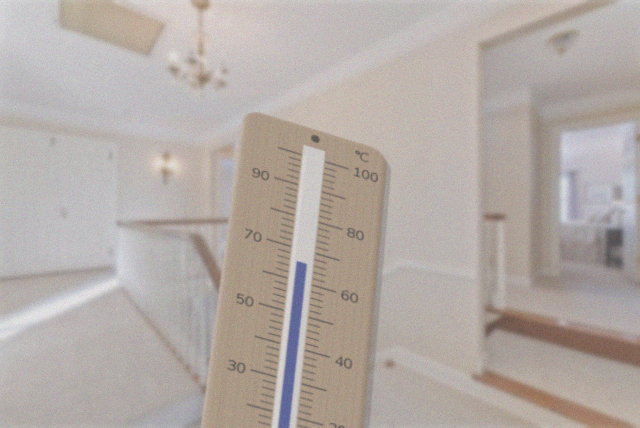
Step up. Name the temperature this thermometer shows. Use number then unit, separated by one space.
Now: 66 °C
